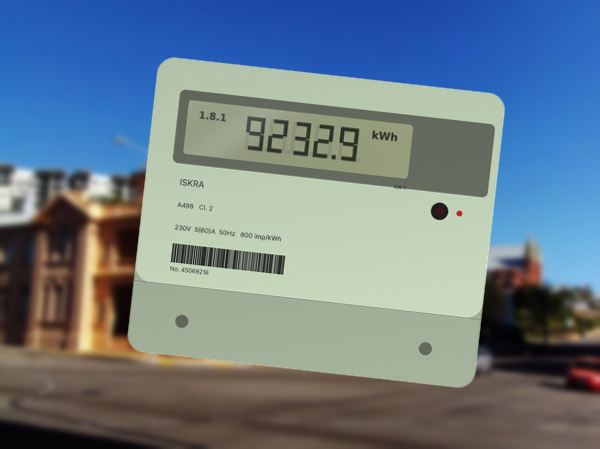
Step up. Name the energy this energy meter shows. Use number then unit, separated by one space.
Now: 9232.9 kWh
